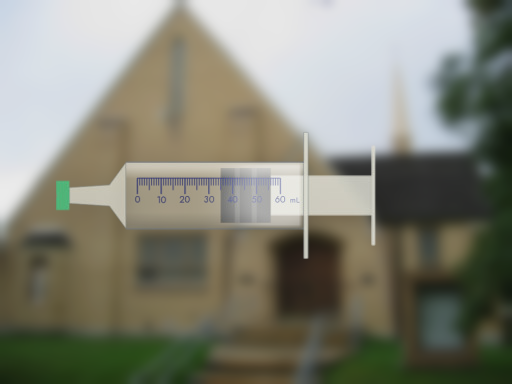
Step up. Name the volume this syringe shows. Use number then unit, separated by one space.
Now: 35 mL
